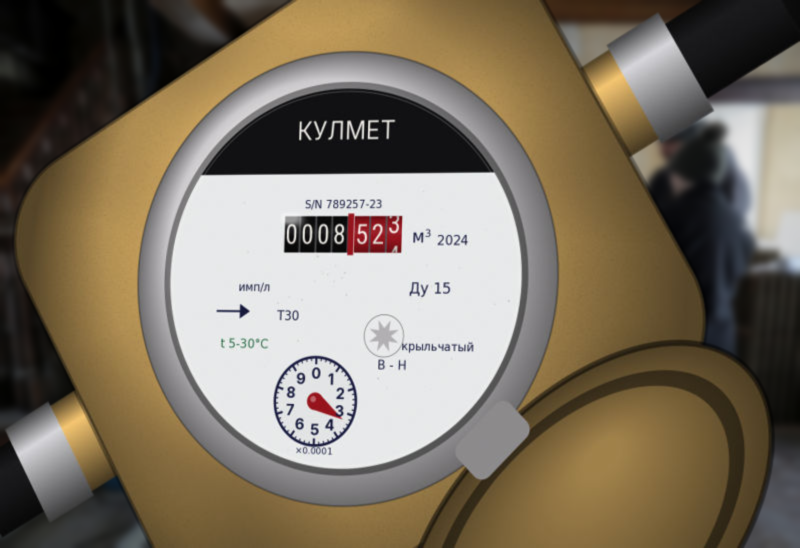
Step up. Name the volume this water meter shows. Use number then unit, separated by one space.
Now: 8.5233 m³
